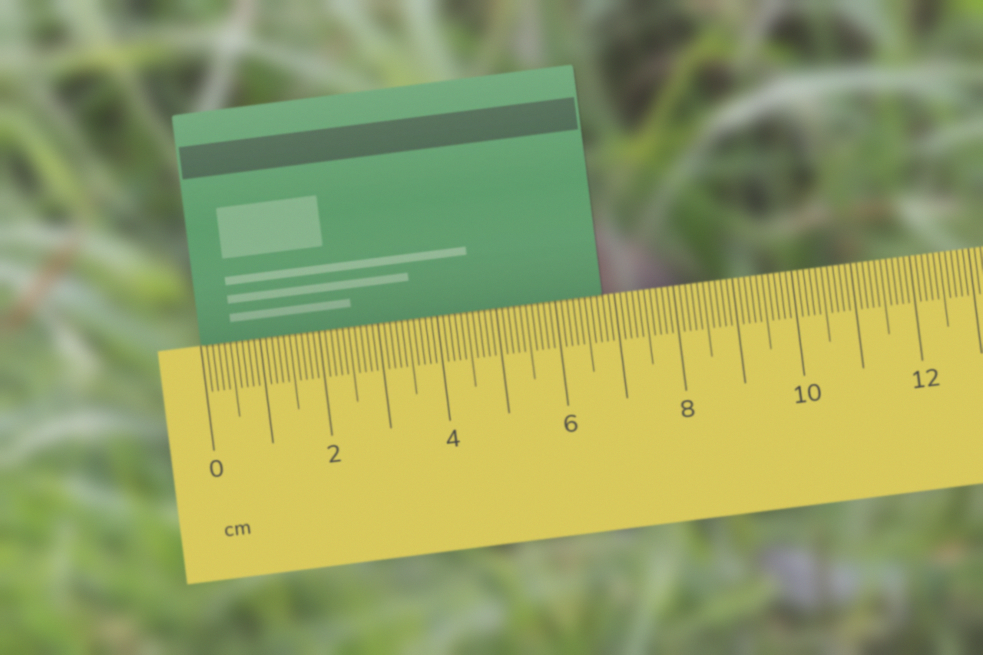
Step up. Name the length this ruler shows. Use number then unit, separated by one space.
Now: 6.8 cm
